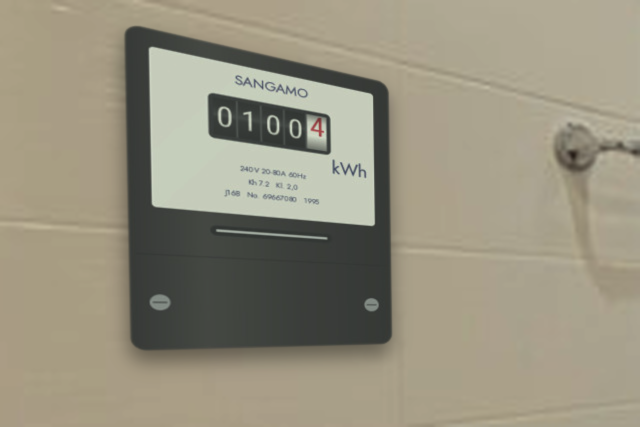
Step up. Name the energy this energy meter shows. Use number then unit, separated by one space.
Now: 100.4 kWh
